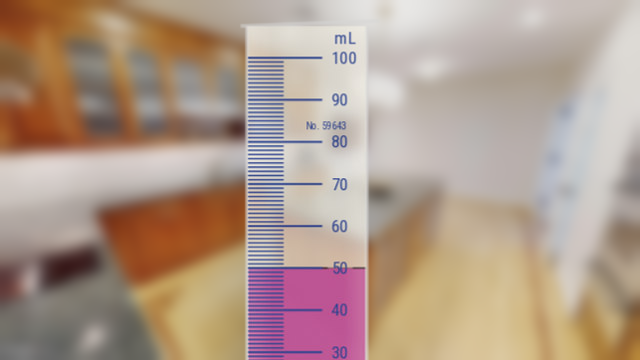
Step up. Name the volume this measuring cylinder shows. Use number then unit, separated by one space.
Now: 50 mL
